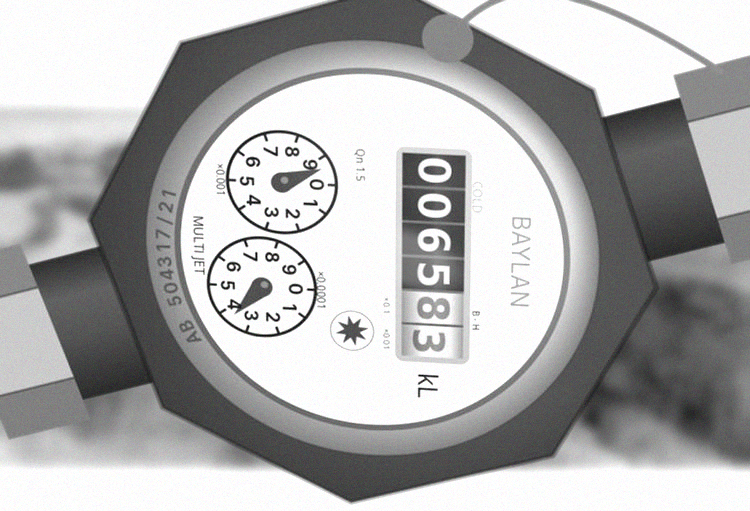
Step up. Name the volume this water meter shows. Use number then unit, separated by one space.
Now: 65.8293 kL
